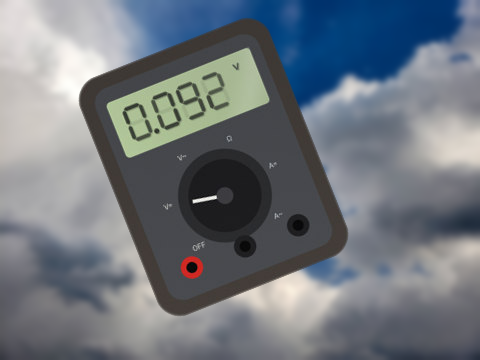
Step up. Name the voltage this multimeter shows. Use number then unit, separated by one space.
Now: 0.092 V
